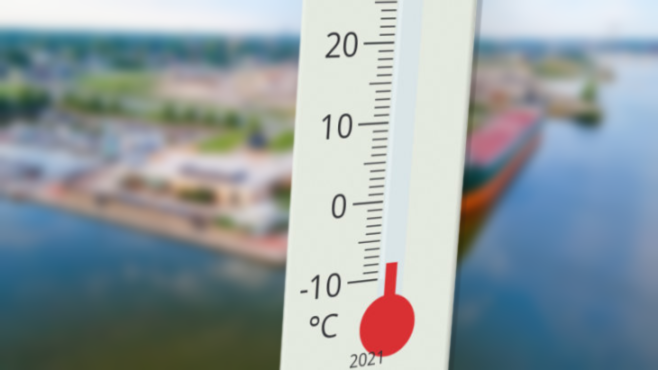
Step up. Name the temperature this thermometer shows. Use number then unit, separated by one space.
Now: -8 °C
